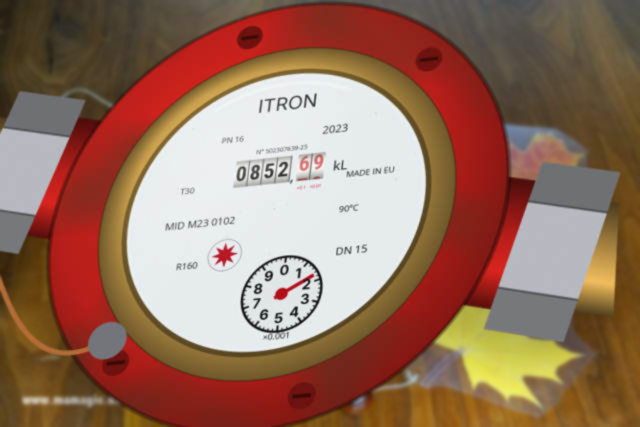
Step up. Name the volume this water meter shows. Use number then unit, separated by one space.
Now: 852.691 kL
